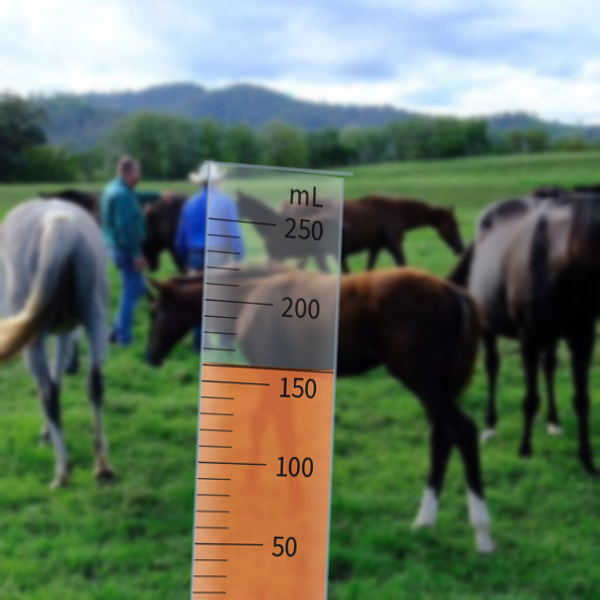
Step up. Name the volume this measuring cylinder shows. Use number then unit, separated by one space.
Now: 160 mL
